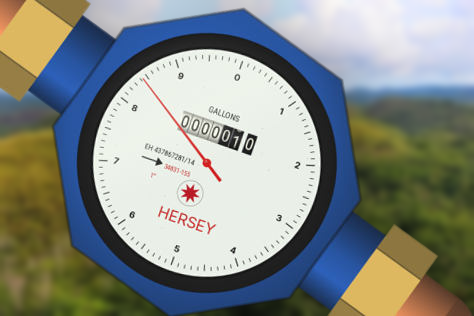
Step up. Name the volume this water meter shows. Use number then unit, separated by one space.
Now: 8.4 gal
